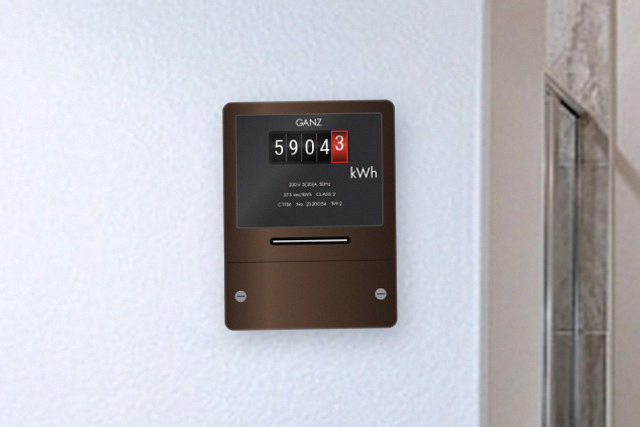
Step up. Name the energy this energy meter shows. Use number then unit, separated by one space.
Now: 5904.3 kWh
